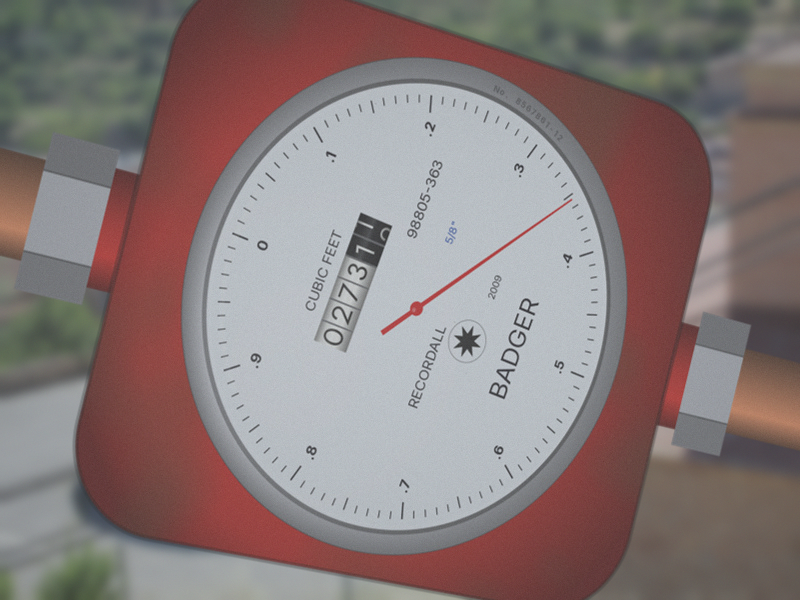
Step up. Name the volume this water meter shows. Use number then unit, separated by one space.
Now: 27311.35 ft³
